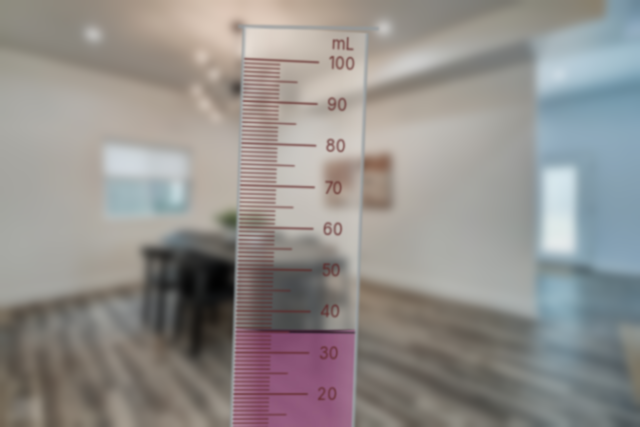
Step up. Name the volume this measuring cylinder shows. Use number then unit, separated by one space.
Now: 35 mL
